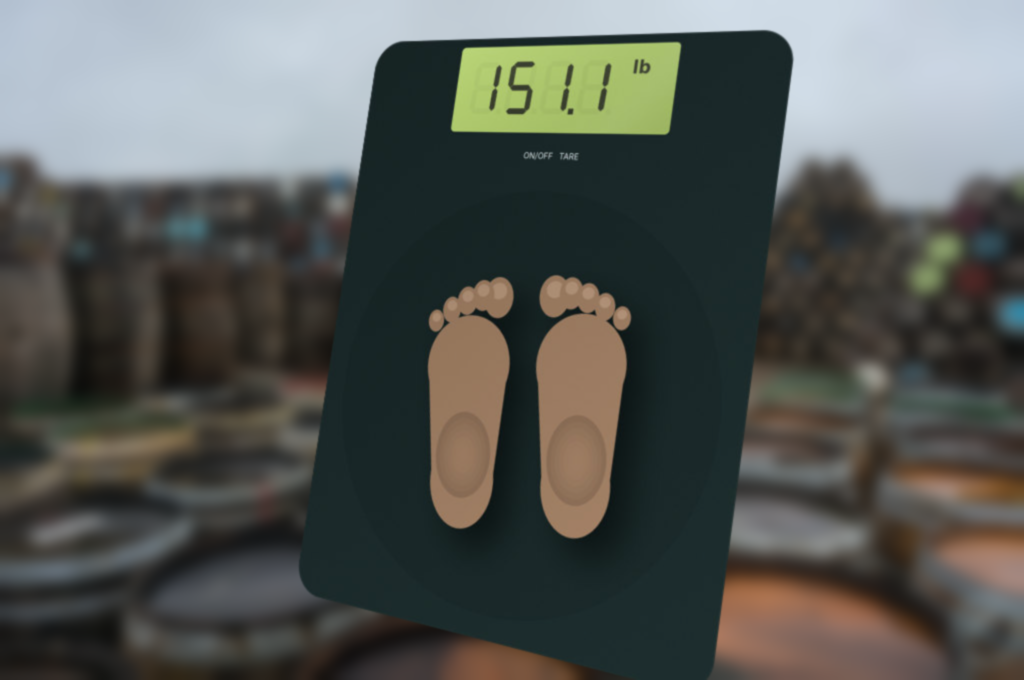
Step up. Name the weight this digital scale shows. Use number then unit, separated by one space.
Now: 151.1 lb
